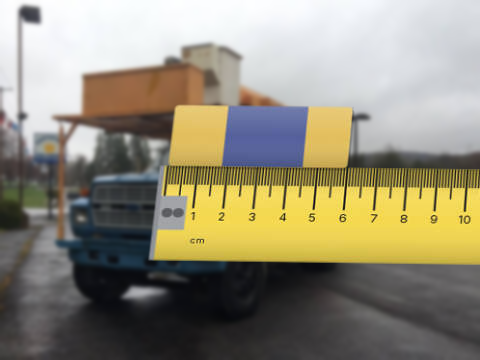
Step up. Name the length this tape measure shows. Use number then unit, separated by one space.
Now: 6 cm
